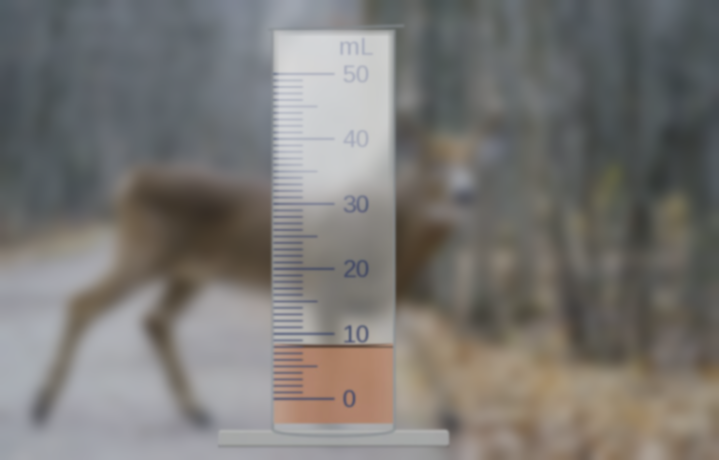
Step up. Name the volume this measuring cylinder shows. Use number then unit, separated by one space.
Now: 8 mL
